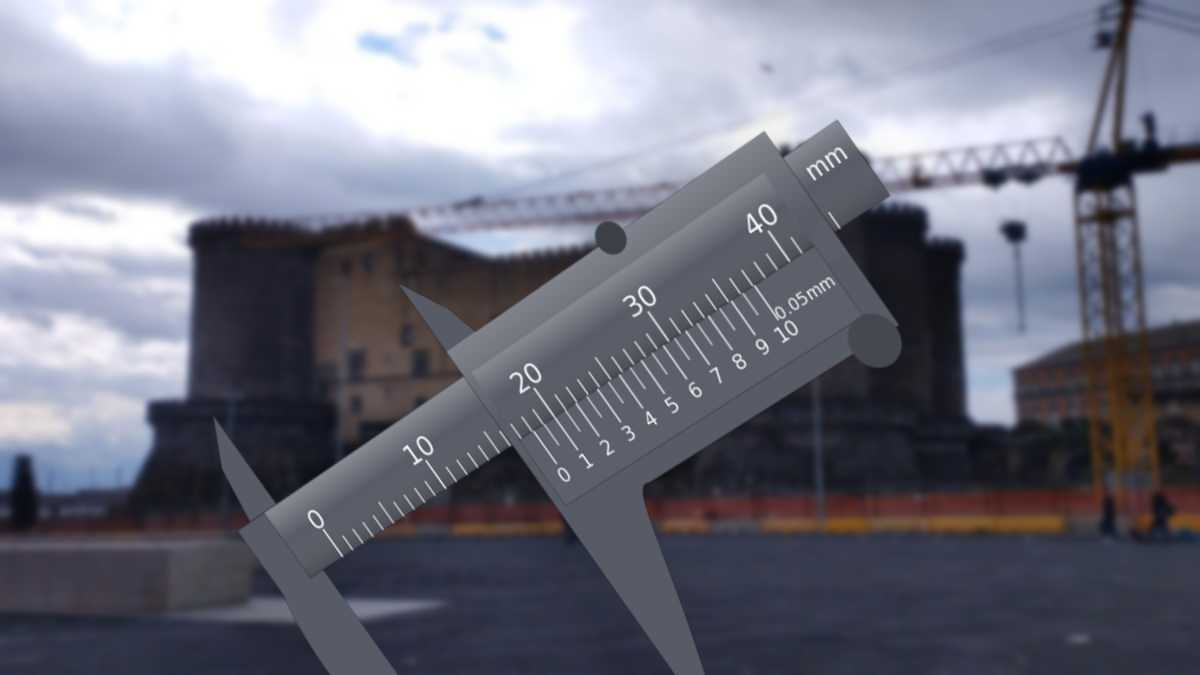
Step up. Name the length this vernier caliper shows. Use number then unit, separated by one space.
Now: 18.1 mm
